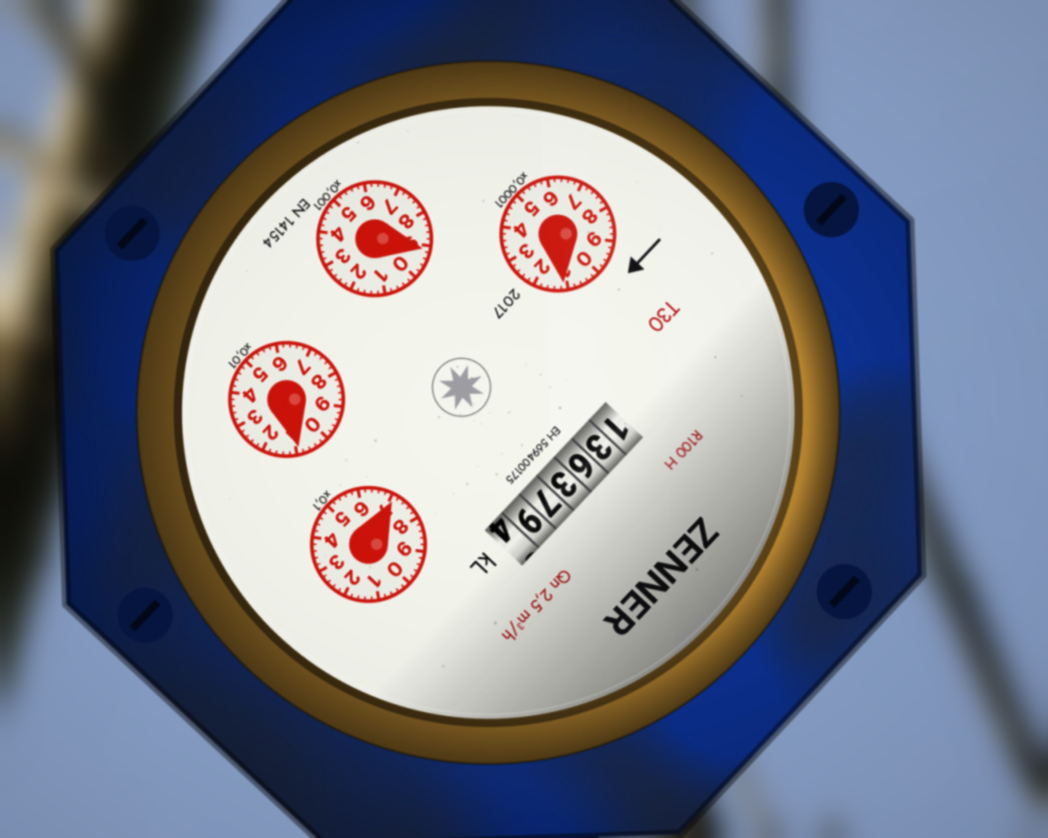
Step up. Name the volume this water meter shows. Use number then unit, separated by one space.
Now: 1363793.7091 kL
